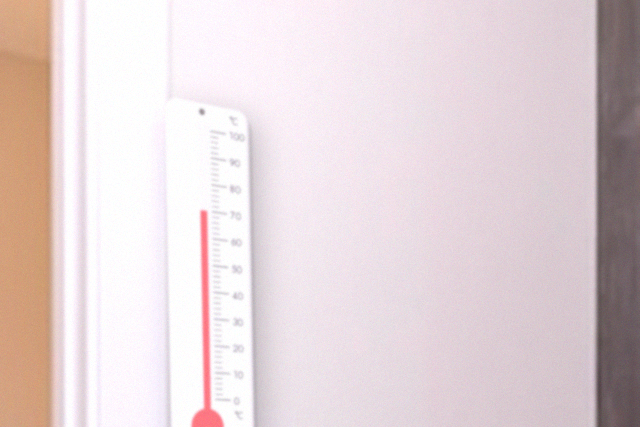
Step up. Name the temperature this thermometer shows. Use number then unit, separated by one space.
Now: 70 °C
